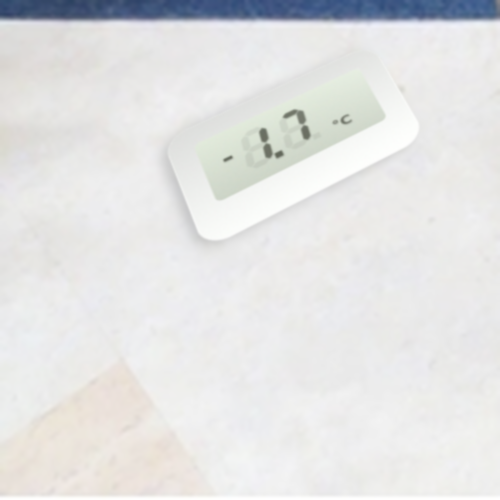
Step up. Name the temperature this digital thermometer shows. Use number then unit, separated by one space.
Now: -1.7 °C
